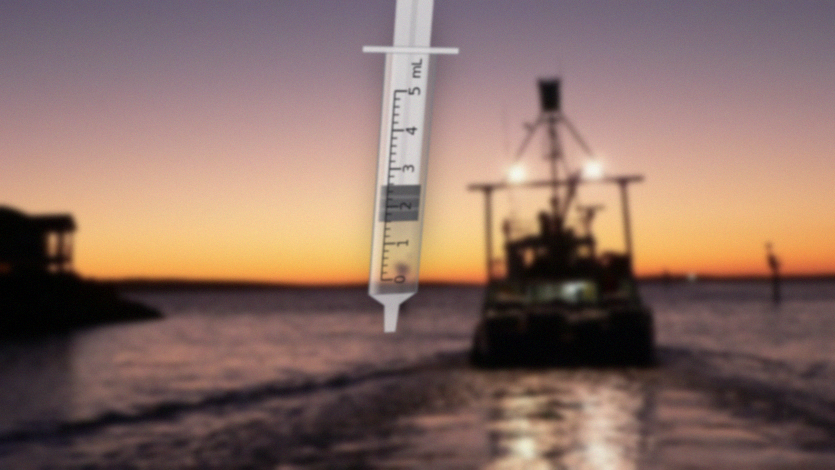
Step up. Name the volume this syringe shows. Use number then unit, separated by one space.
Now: 1.6 mL
